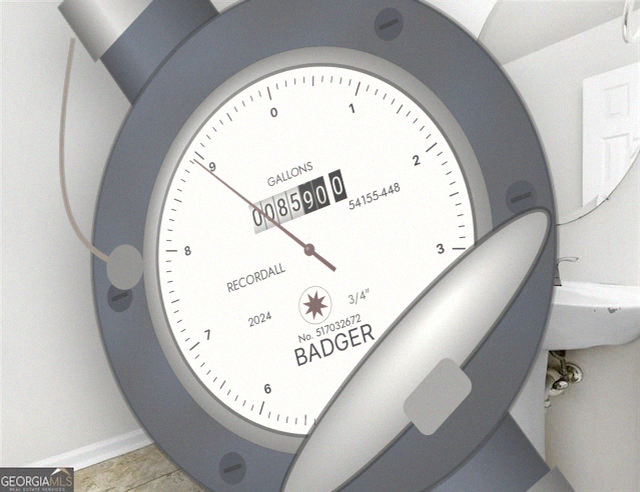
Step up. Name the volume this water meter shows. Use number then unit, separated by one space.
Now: 85898.9 gal
